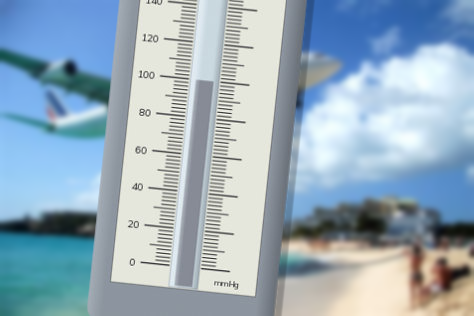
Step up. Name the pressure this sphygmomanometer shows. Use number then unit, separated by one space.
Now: 100 mmHg
